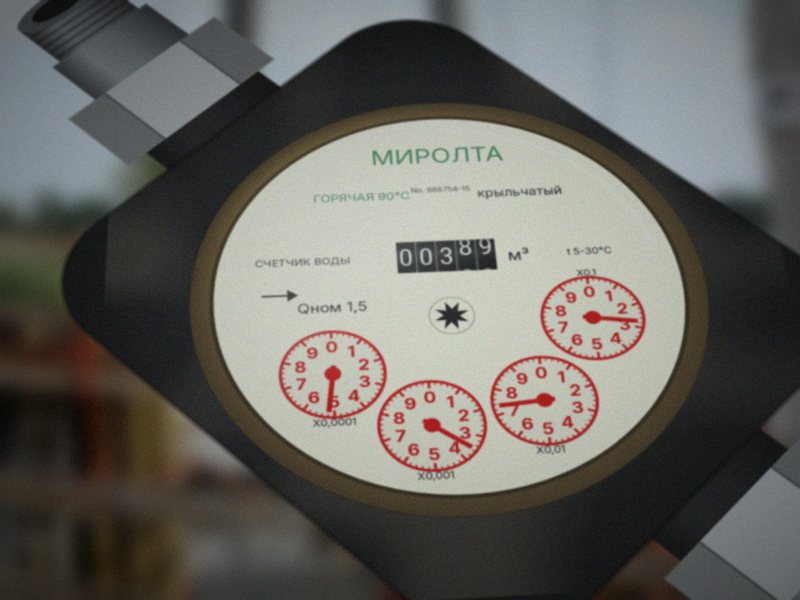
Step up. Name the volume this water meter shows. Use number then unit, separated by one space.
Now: 389.2735 m³
